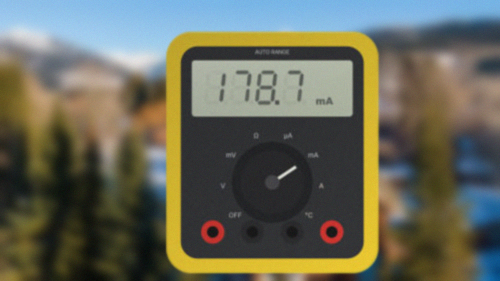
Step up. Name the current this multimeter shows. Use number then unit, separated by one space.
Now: 178.7 mA
